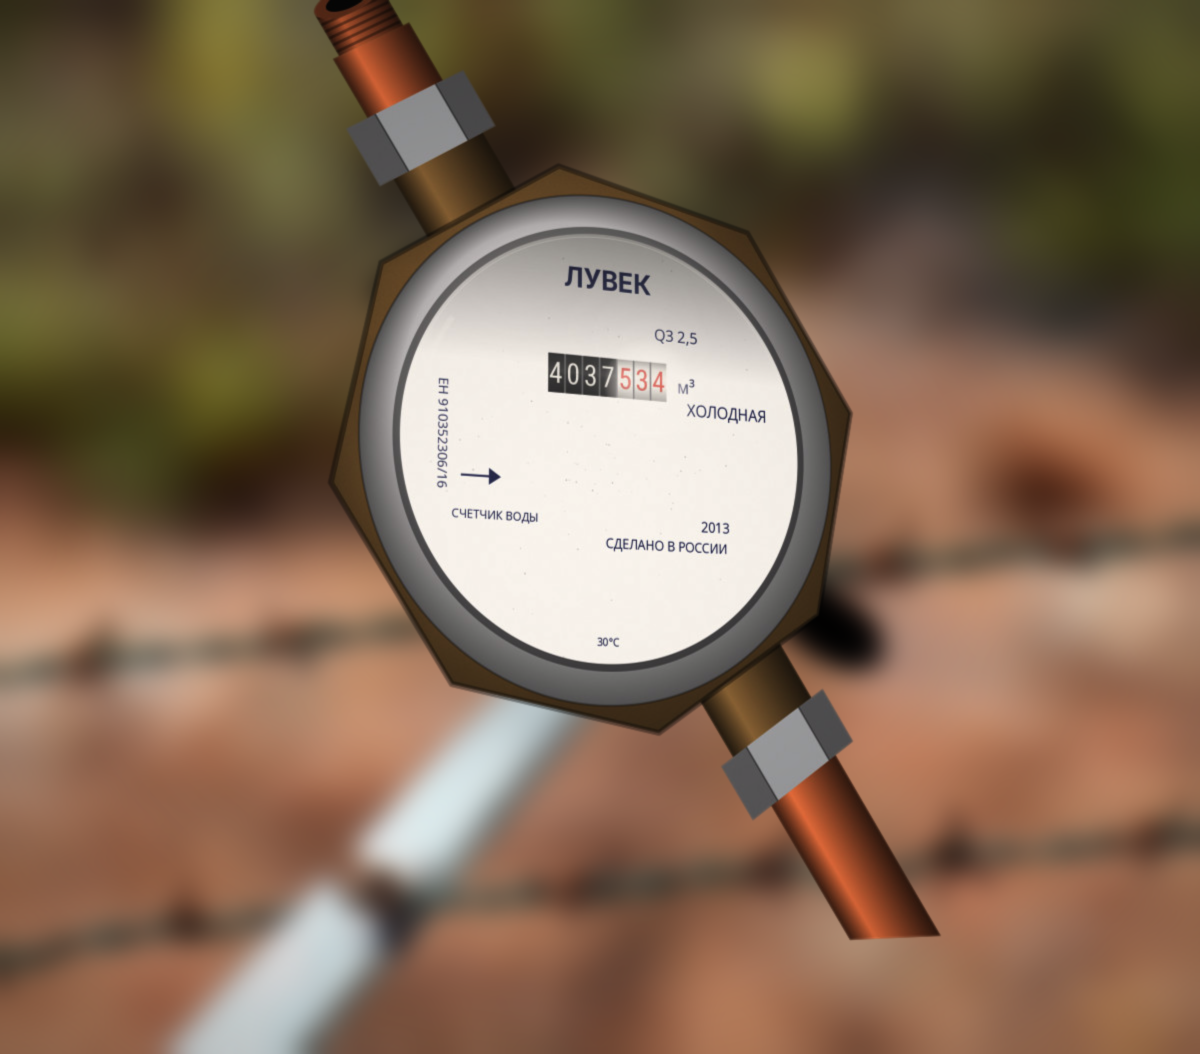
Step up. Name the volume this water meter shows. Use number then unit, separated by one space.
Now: 4037.534 m³
